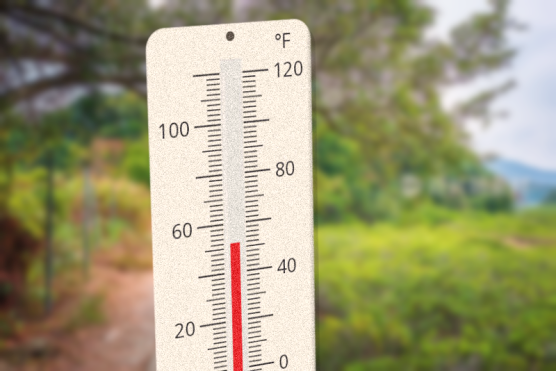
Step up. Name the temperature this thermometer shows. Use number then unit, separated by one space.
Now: 52 °F
